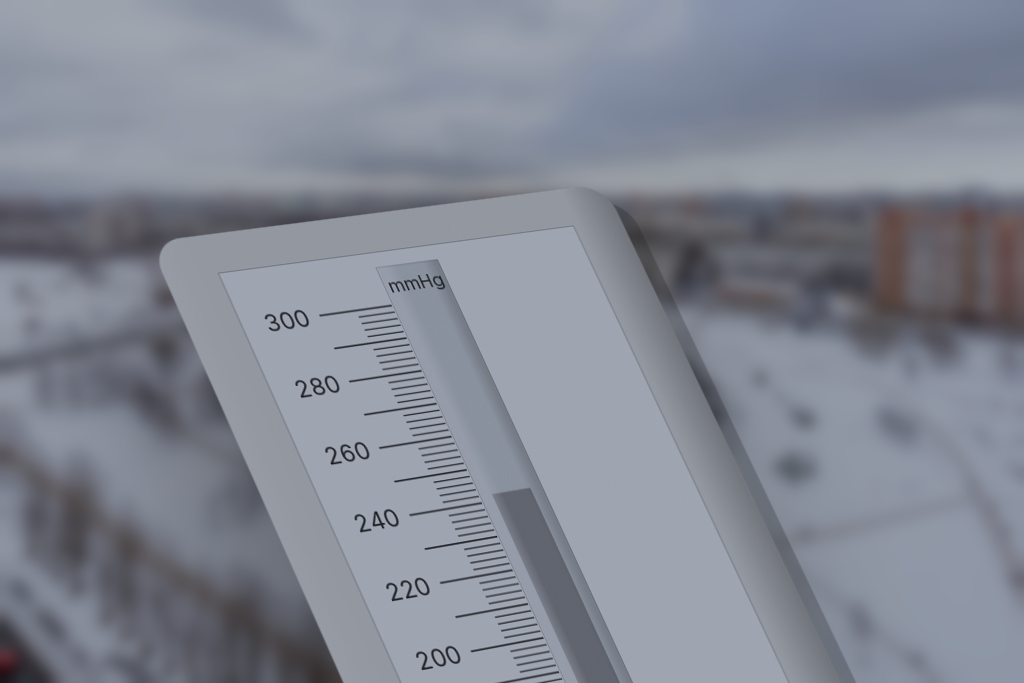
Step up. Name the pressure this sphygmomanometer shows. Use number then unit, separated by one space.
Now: 242 mmHg
